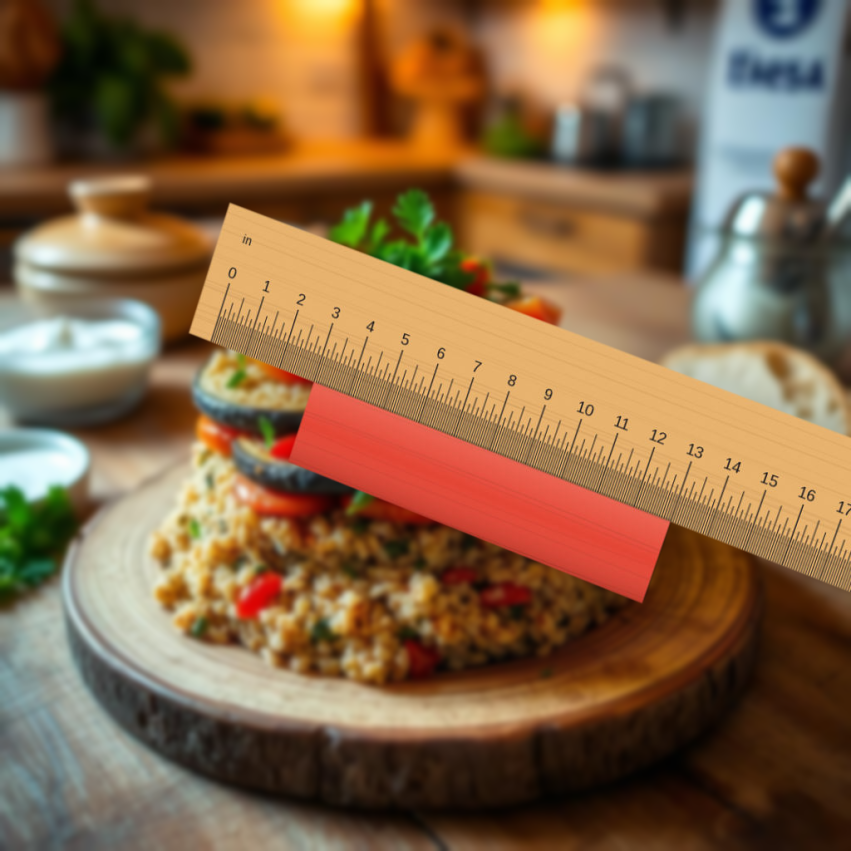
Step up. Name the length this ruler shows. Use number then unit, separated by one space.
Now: 10 in
